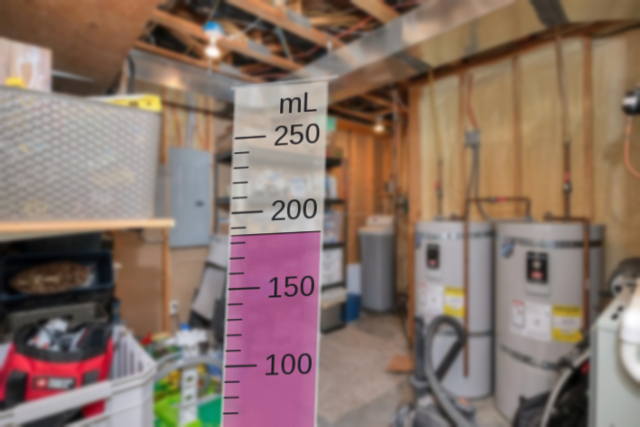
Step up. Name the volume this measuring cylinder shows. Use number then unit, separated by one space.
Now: 185 mL
